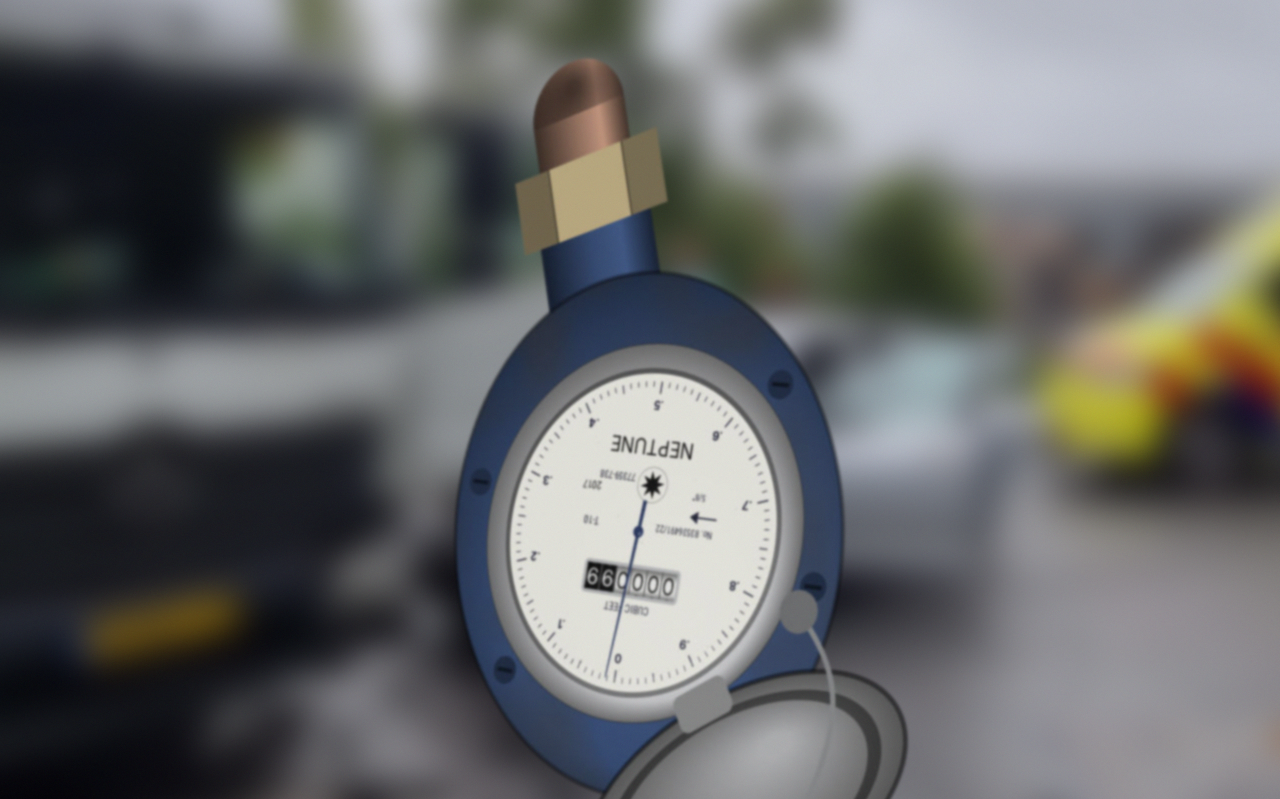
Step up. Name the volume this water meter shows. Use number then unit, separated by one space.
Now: 99.01 ft³
